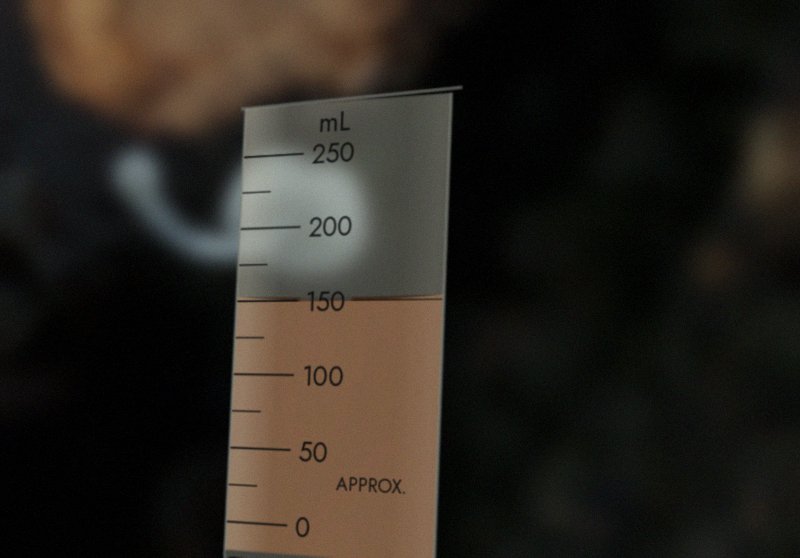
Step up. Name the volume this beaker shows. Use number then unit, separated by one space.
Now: 150 mL
